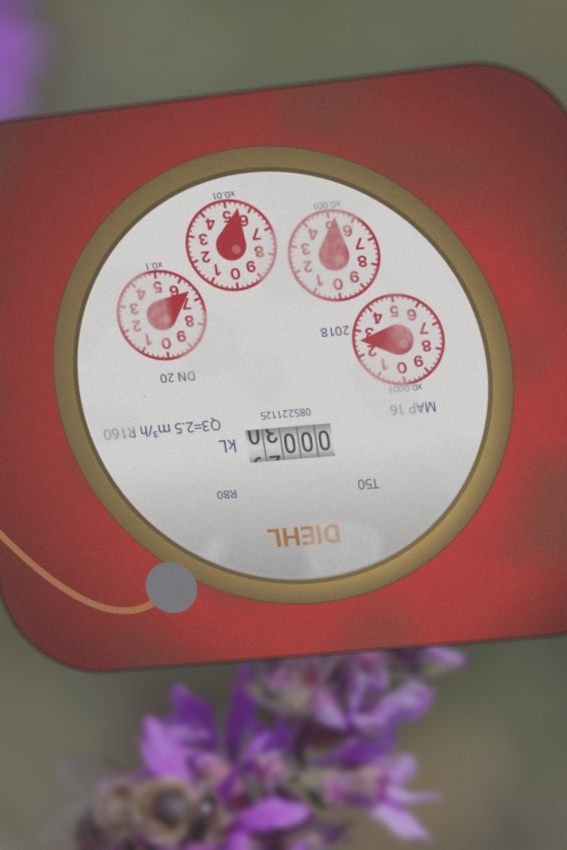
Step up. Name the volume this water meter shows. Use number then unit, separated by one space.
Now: 29.6552 kL
